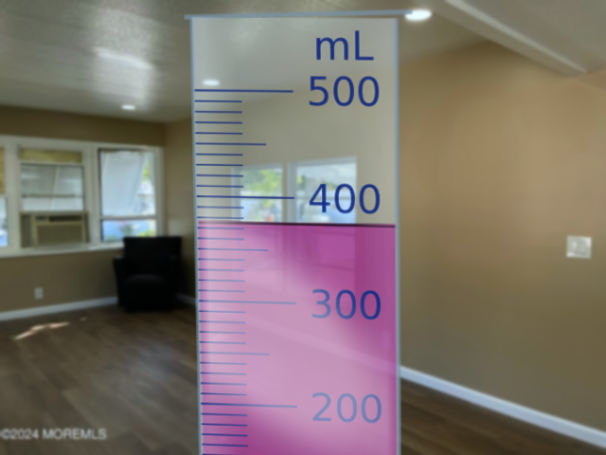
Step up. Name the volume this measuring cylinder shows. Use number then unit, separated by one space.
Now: 375 mL
